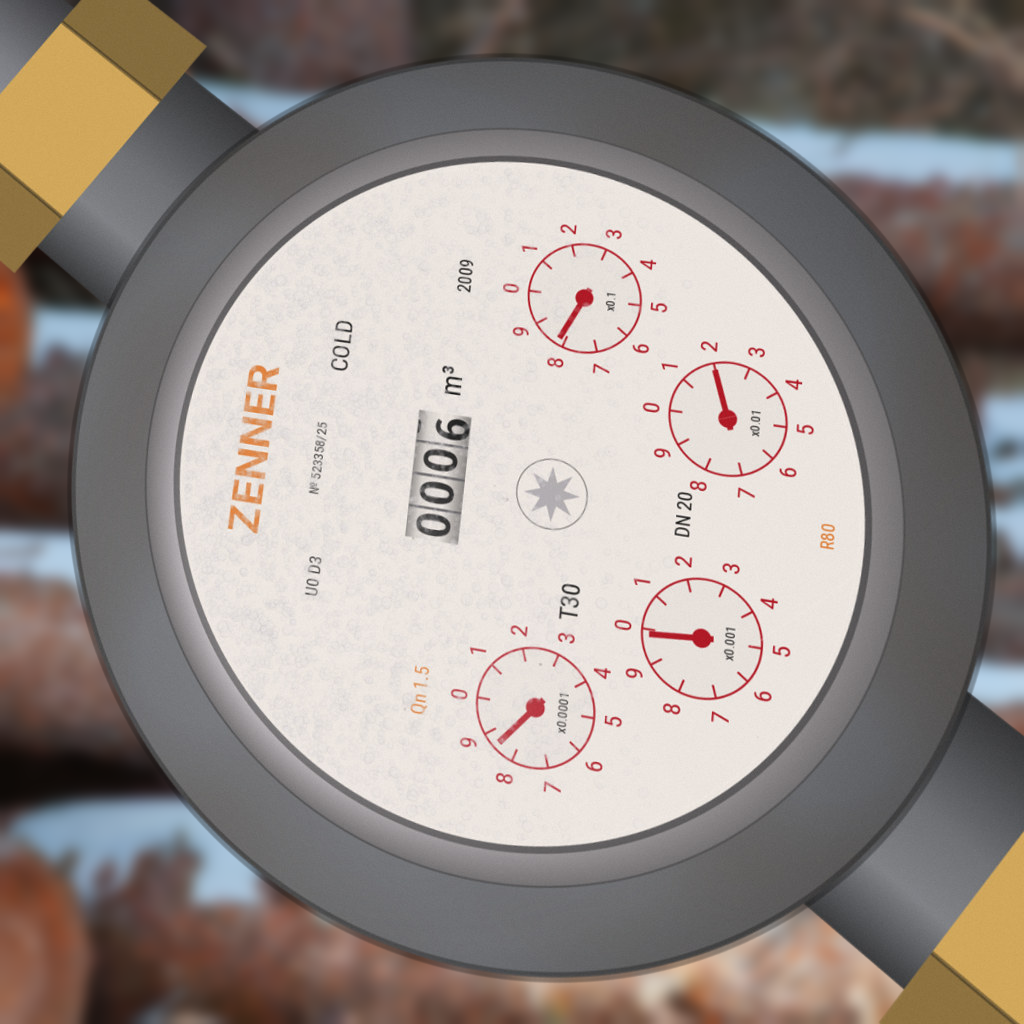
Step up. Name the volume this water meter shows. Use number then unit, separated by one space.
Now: 5.8198 m³
